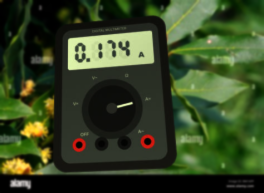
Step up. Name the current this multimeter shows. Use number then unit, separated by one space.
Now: 0.174 A
